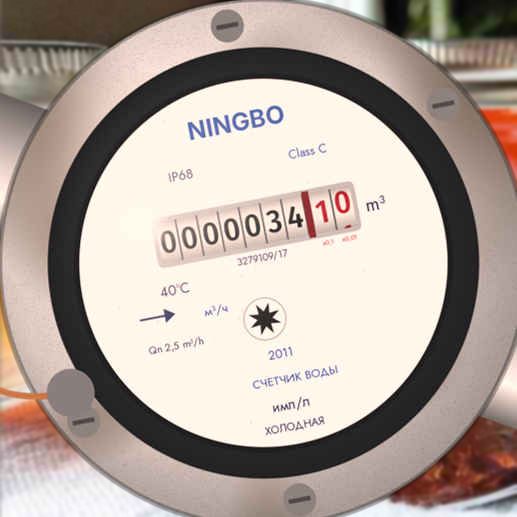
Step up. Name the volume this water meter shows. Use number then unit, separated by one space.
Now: 34.10 m³
